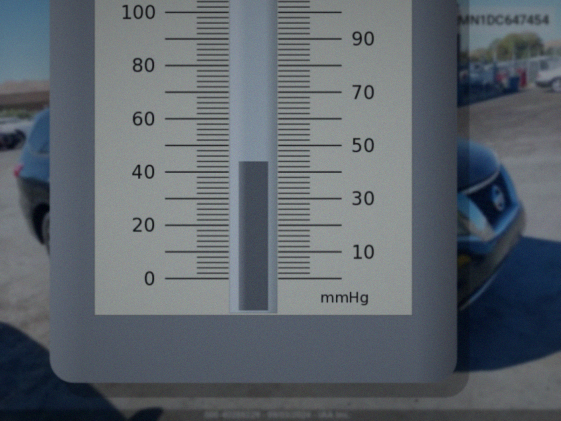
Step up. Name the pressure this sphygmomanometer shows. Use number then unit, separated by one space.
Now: 44 mmHg
